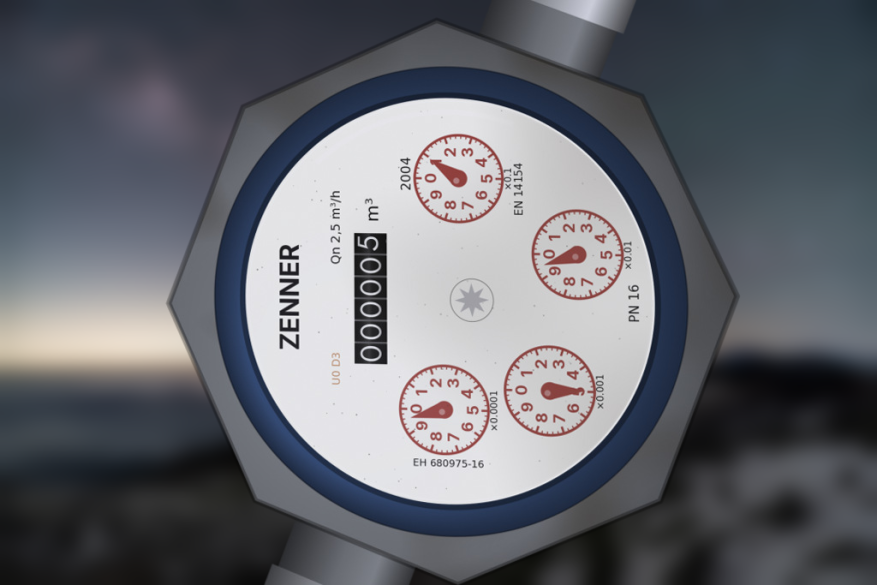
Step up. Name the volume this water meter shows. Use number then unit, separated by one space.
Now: 5.0949 m³
